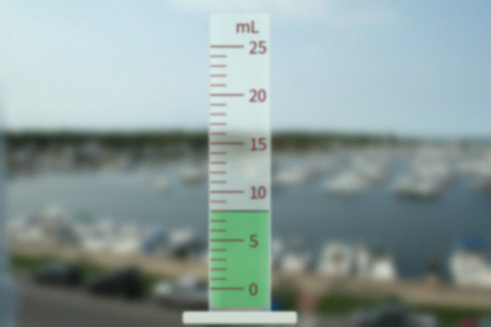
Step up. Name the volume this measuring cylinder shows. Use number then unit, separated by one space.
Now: 8 mL
